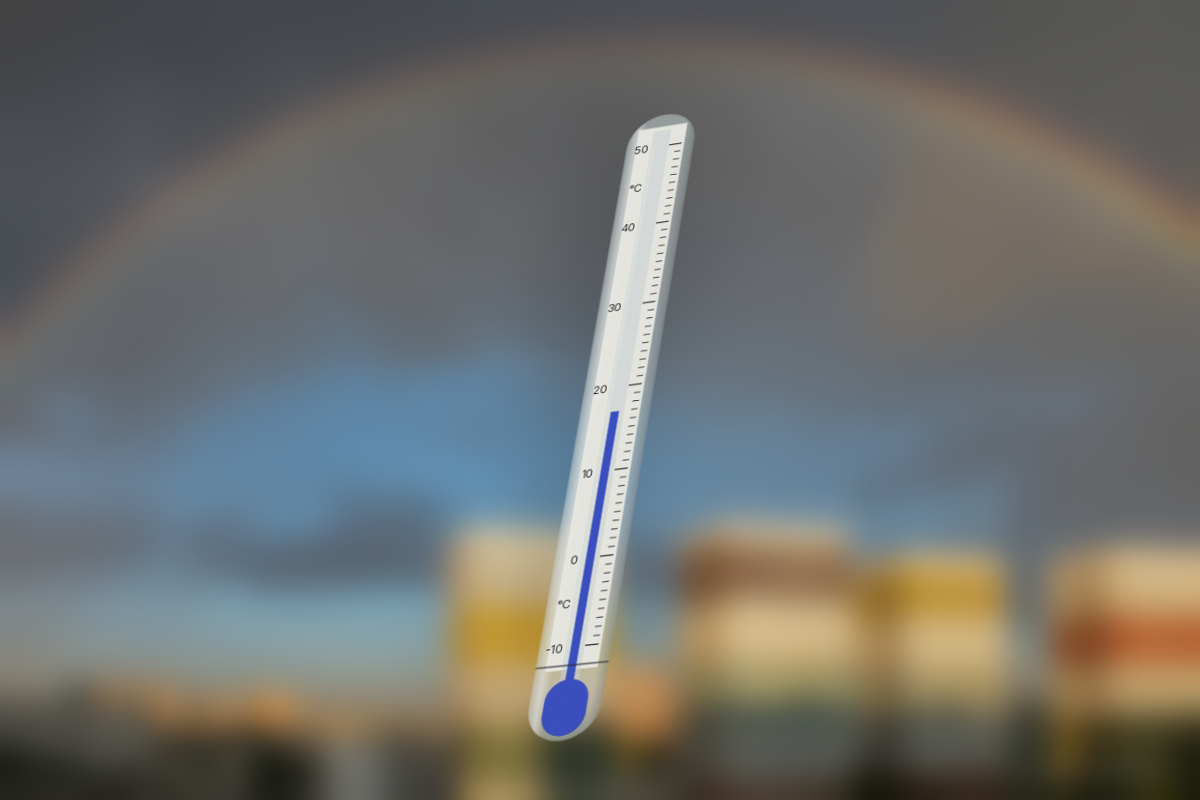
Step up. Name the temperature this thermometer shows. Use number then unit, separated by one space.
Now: 17 °C
